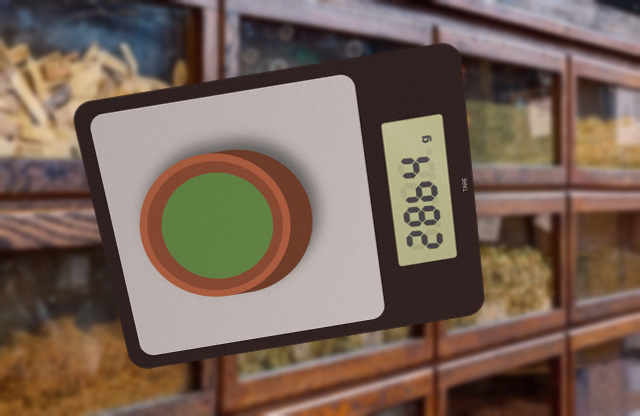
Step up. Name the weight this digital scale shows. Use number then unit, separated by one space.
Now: 2864 g
